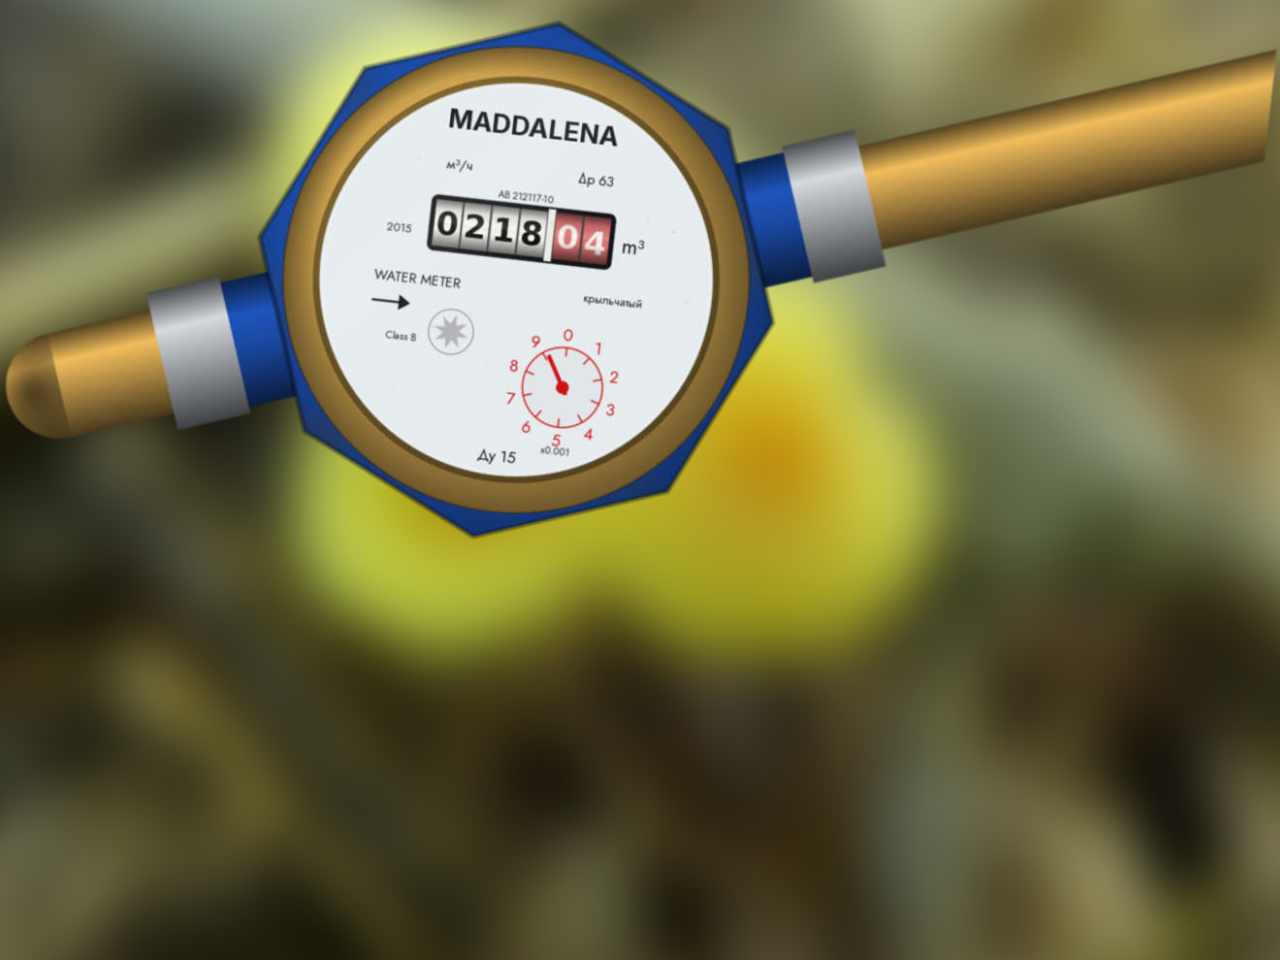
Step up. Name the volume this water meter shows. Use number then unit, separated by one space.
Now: 218.039 m³
